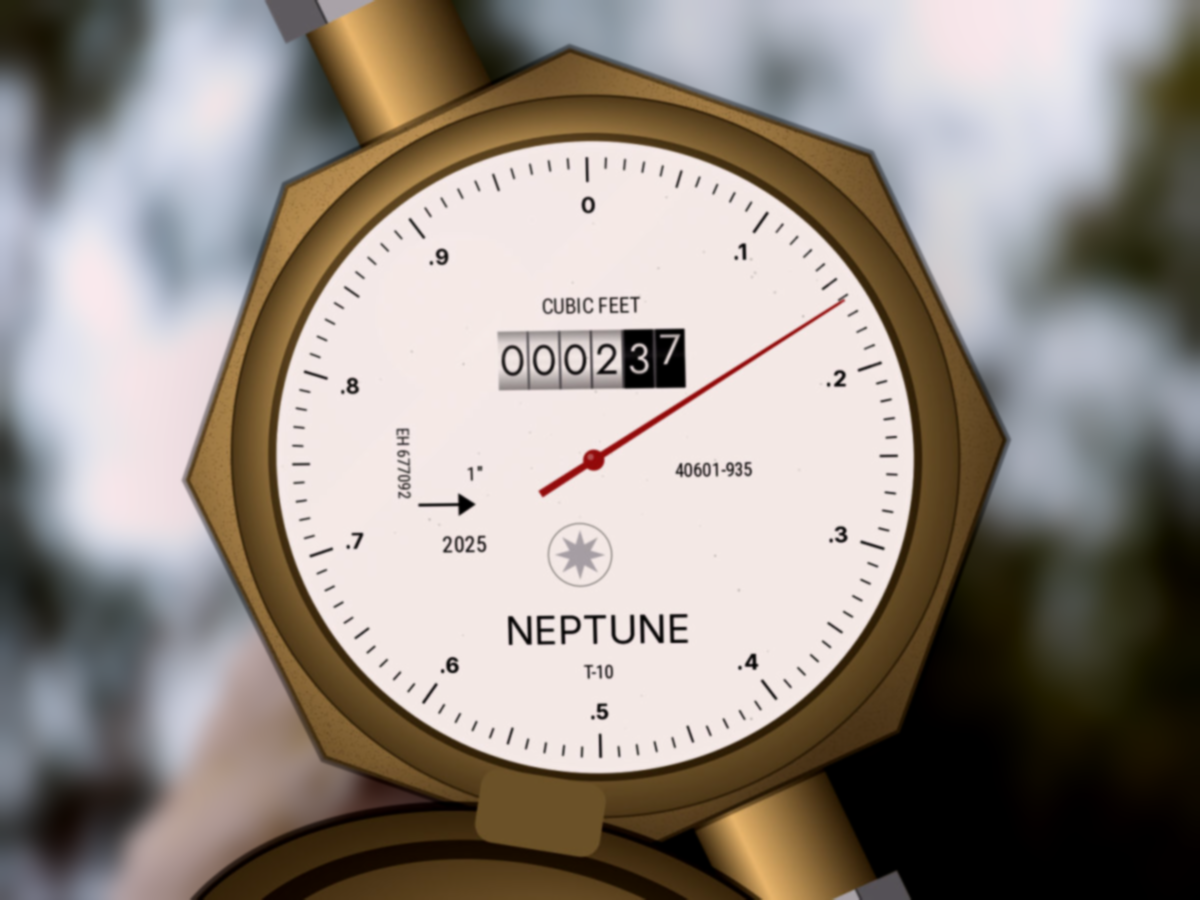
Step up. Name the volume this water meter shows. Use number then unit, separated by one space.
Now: 237.16 ft³
